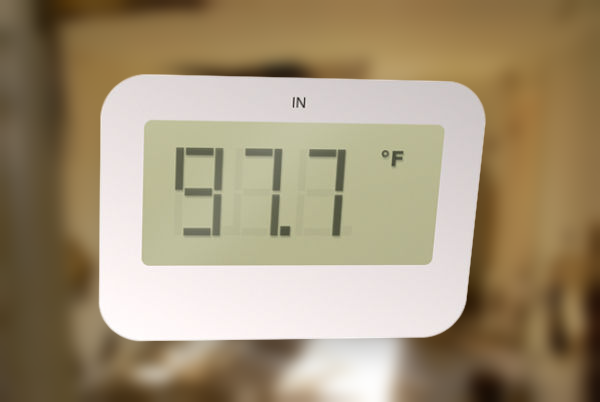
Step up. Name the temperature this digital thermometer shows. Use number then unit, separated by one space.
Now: 97.7 °F
